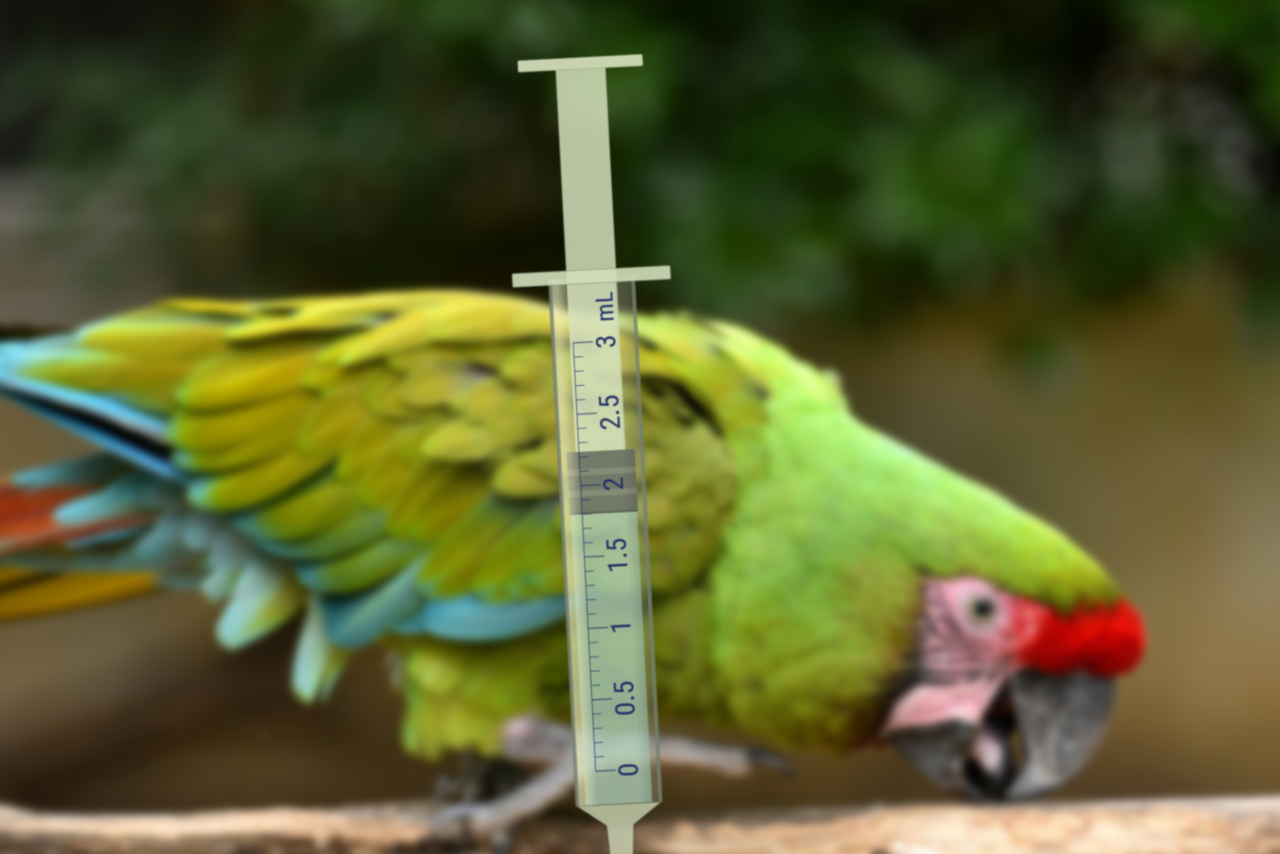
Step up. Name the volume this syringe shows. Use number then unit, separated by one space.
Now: 1.8 mL
